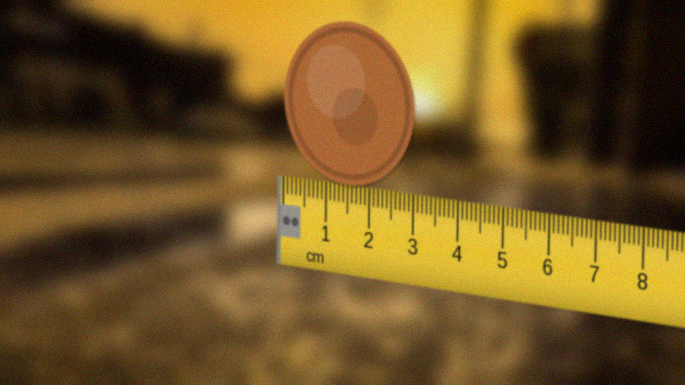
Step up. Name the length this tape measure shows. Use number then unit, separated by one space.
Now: 3 cm
